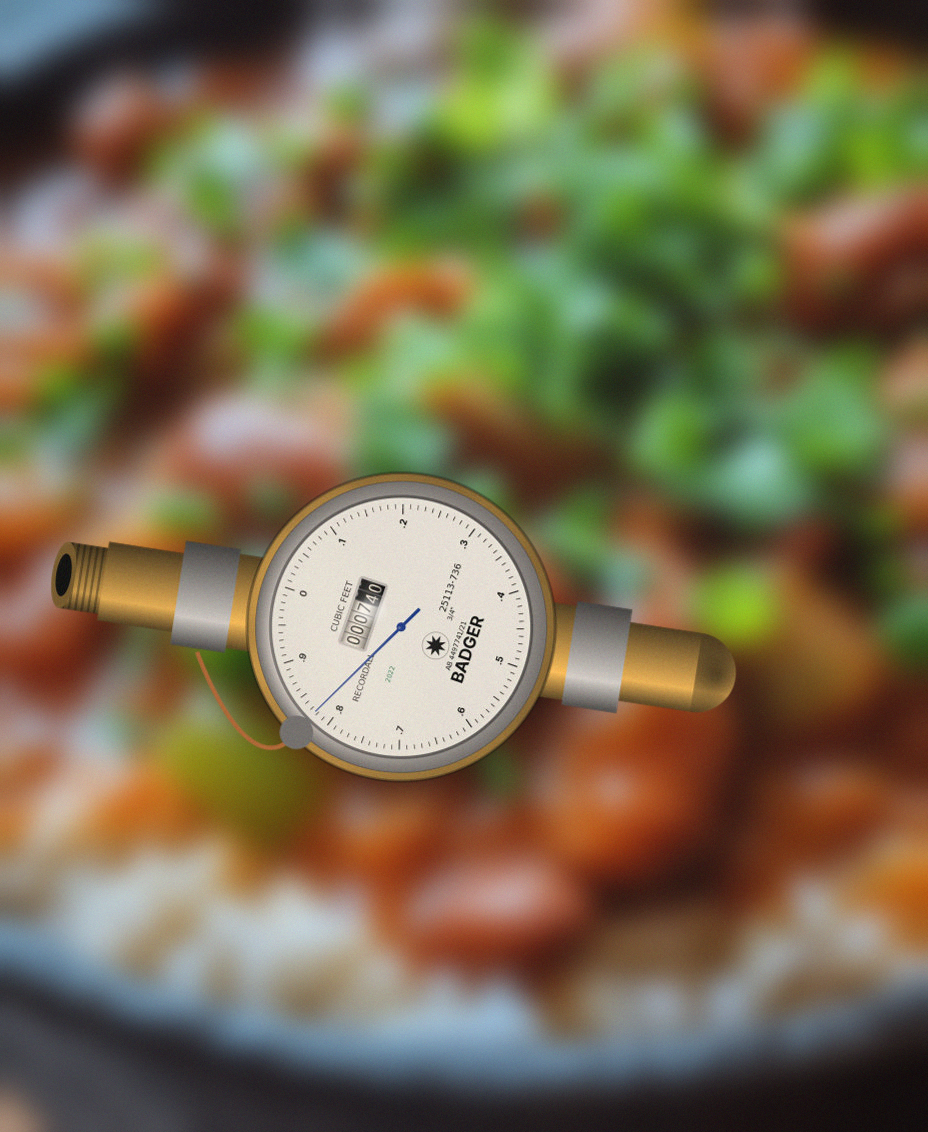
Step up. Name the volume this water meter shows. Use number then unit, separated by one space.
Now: 739.82 ft³
